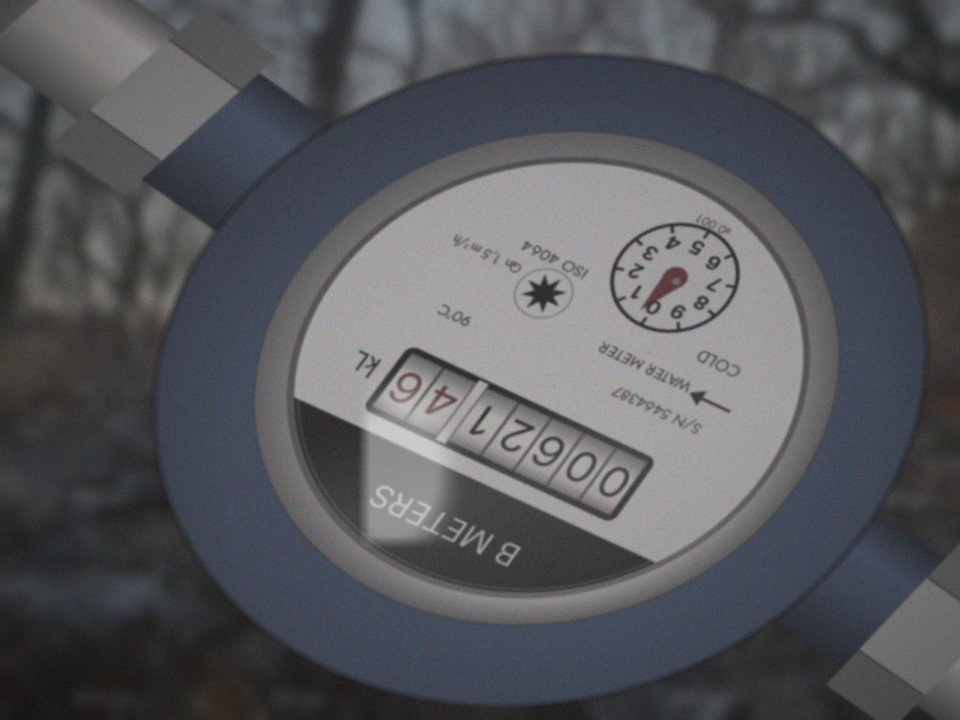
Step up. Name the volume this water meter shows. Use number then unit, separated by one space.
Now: 621.460 kL
